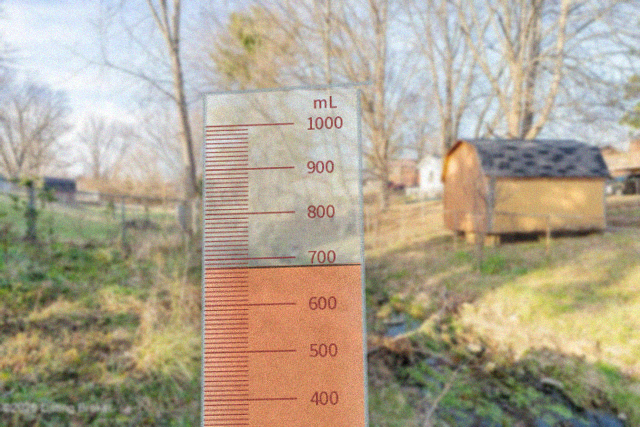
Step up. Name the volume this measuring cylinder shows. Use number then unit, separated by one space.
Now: 680 mL
